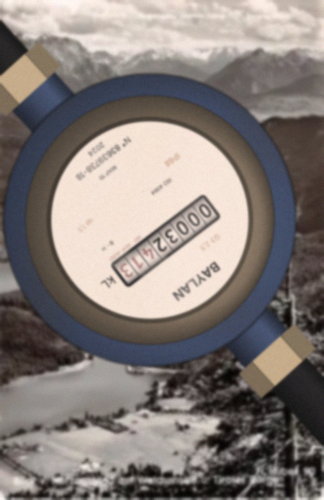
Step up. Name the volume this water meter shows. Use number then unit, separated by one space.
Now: 32.413 kL
